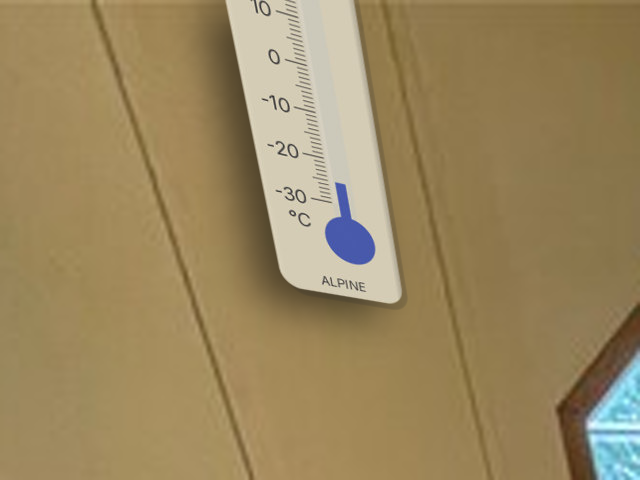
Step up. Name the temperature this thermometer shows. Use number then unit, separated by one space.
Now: -25 °C
